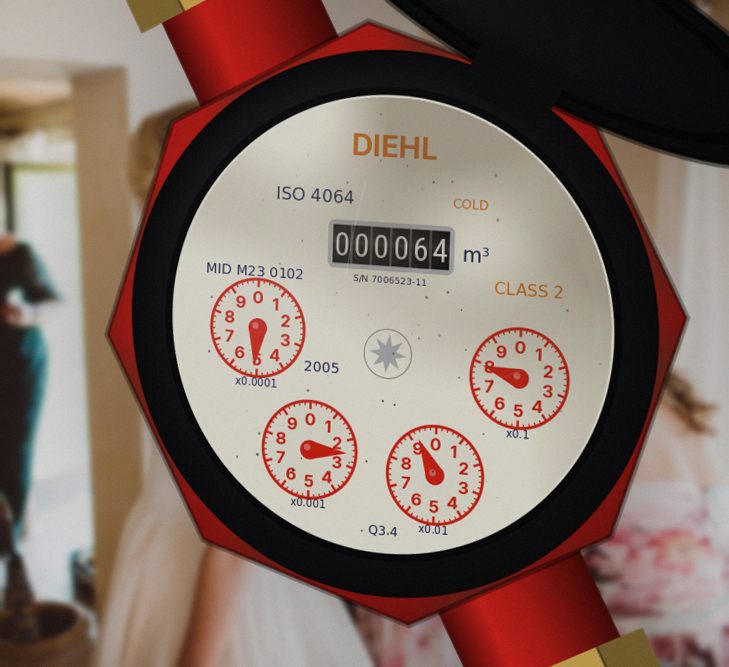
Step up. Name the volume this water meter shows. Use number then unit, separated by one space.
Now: 64.7925 m³
